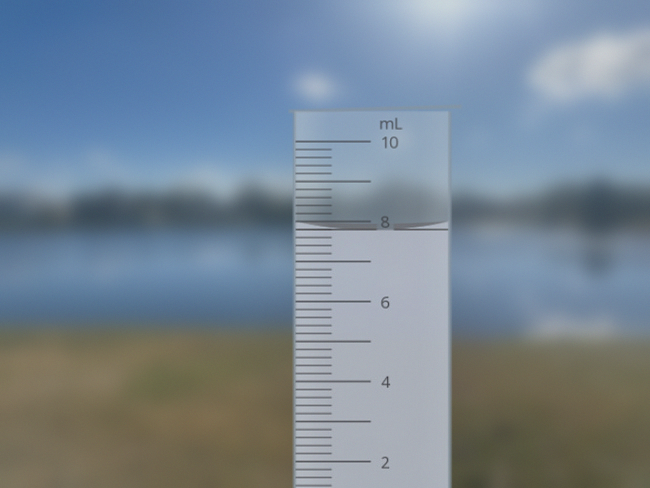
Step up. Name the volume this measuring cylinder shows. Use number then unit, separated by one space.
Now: 7.8 mL
